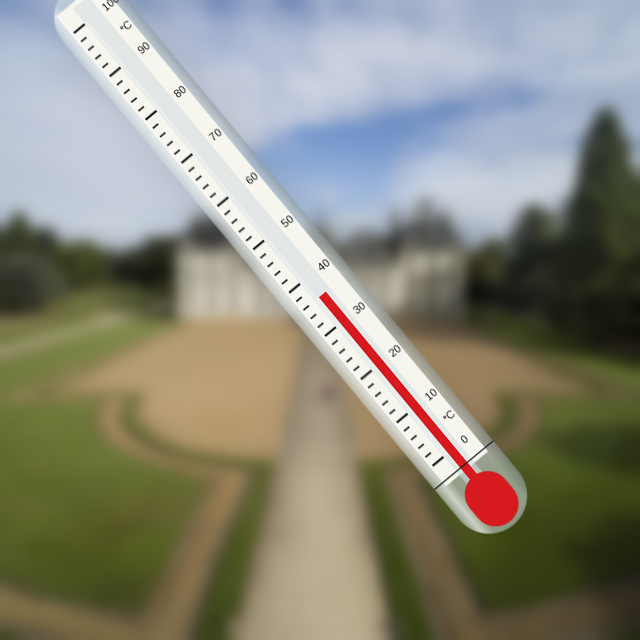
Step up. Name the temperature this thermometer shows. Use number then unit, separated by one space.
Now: 36 °C
